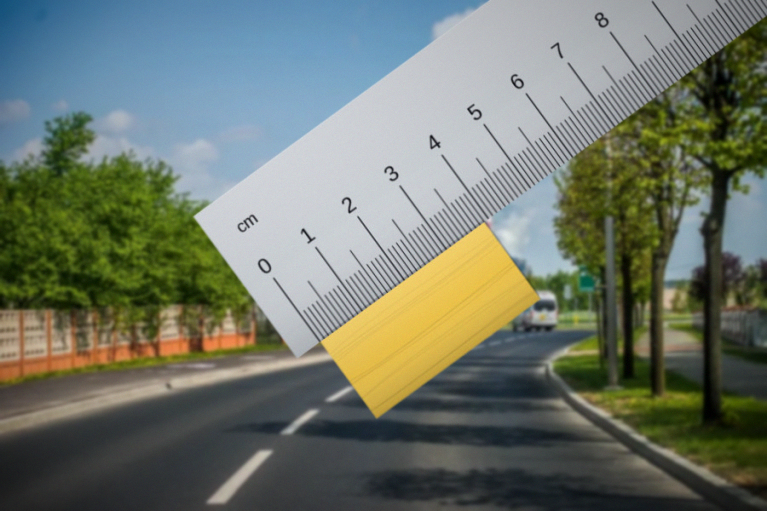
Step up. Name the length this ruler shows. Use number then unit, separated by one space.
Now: 3.9 cm
